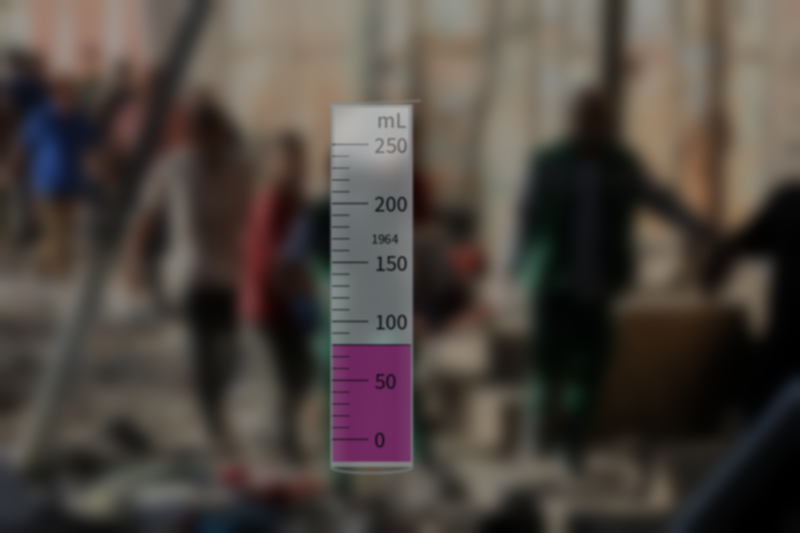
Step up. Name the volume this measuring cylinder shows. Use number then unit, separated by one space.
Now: 80 mL
